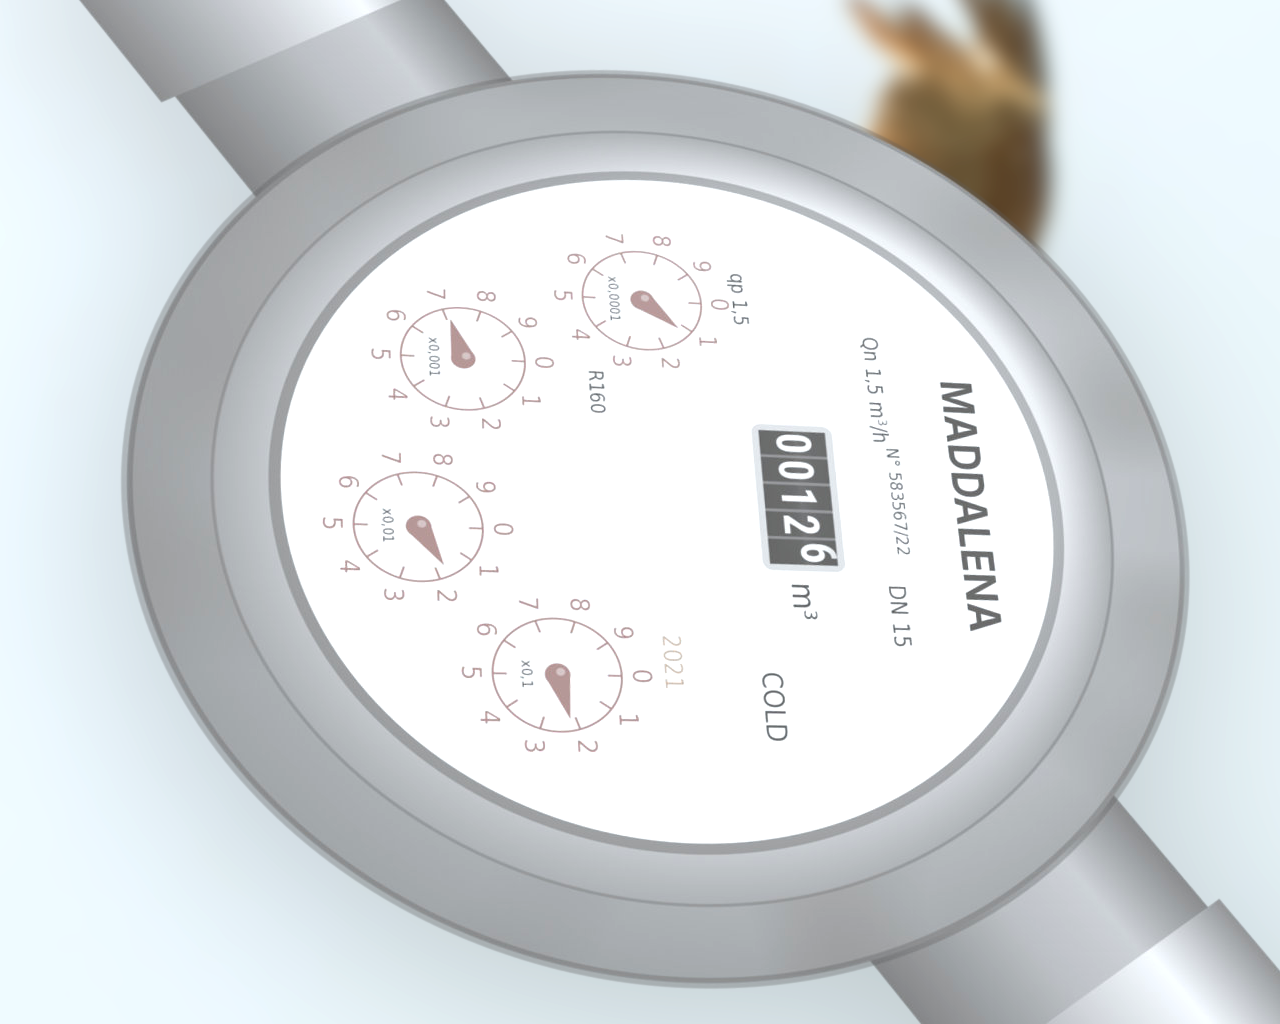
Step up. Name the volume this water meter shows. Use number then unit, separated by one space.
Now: 126.2171 m³
